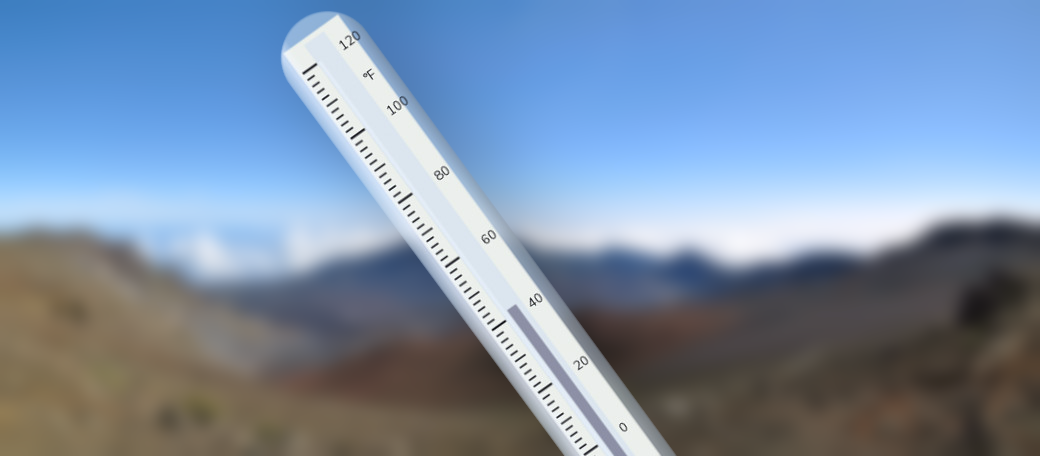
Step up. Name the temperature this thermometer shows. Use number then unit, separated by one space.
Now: 42 °F
